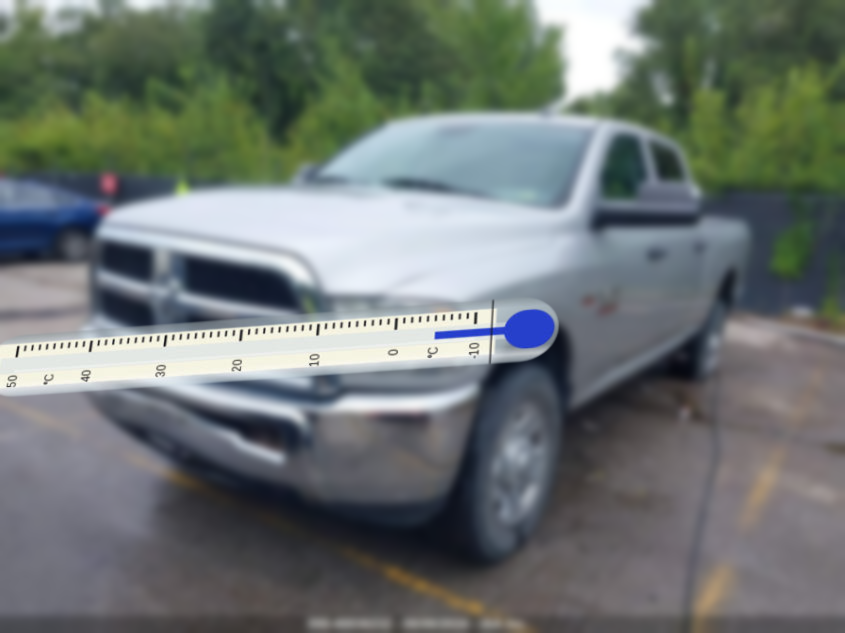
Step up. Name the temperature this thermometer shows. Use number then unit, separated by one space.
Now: -5 °C
